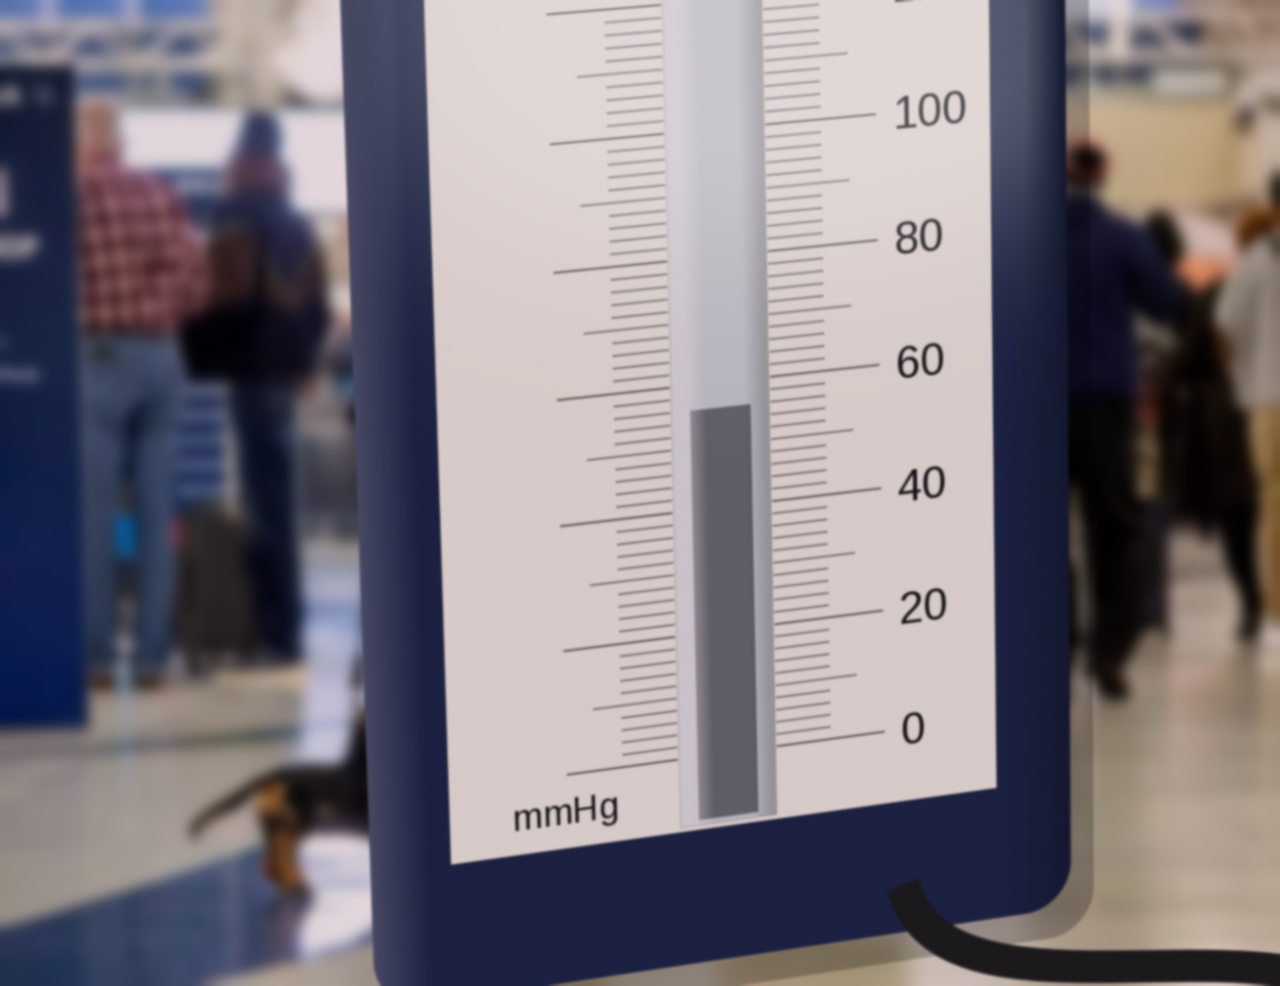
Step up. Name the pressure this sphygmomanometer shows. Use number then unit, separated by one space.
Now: 56 mmHg
